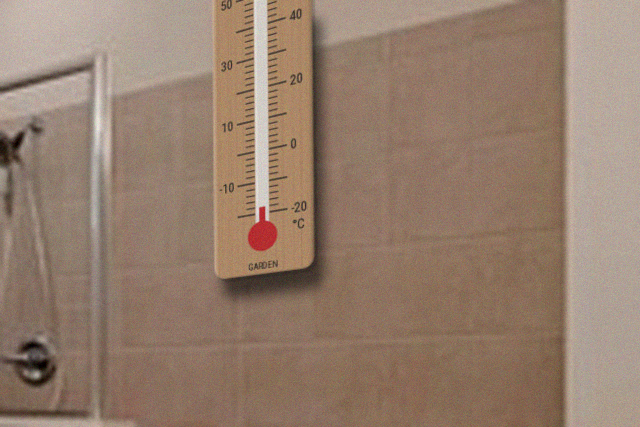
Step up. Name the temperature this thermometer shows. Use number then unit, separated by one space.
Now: -18 °C
